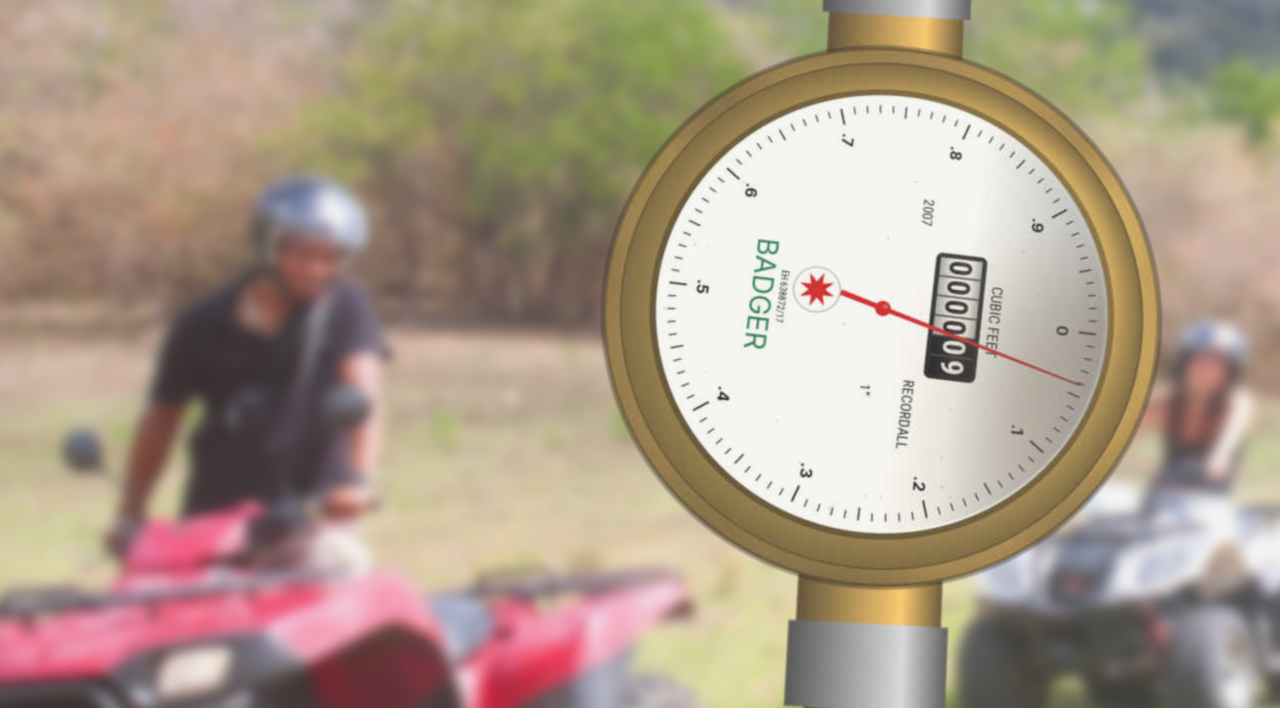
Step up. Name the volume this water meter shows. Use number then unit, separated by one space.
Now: 9.04 ft³
